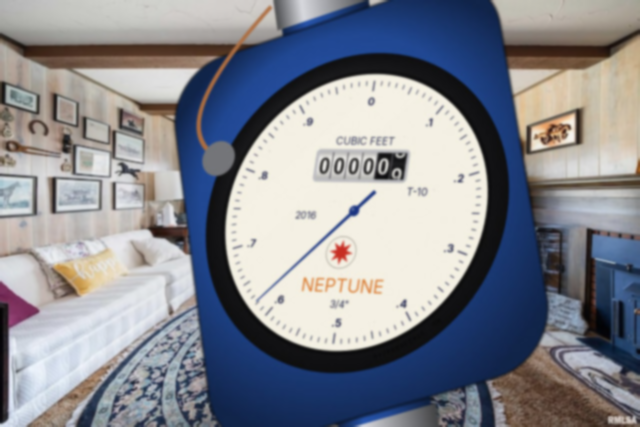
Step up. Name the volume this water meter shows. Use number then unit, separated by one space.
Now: 8.62 ft³
